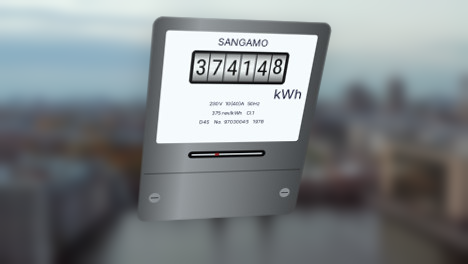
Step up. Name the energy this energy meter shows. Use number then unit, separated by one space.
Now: 374148 kWh
